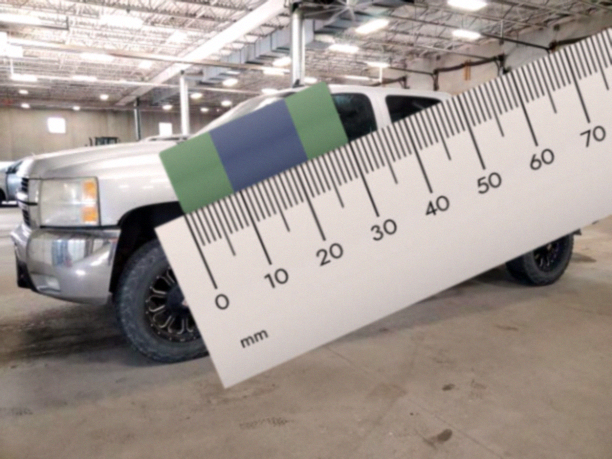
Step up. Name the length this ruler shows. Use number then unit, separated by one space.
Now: 30 mm
